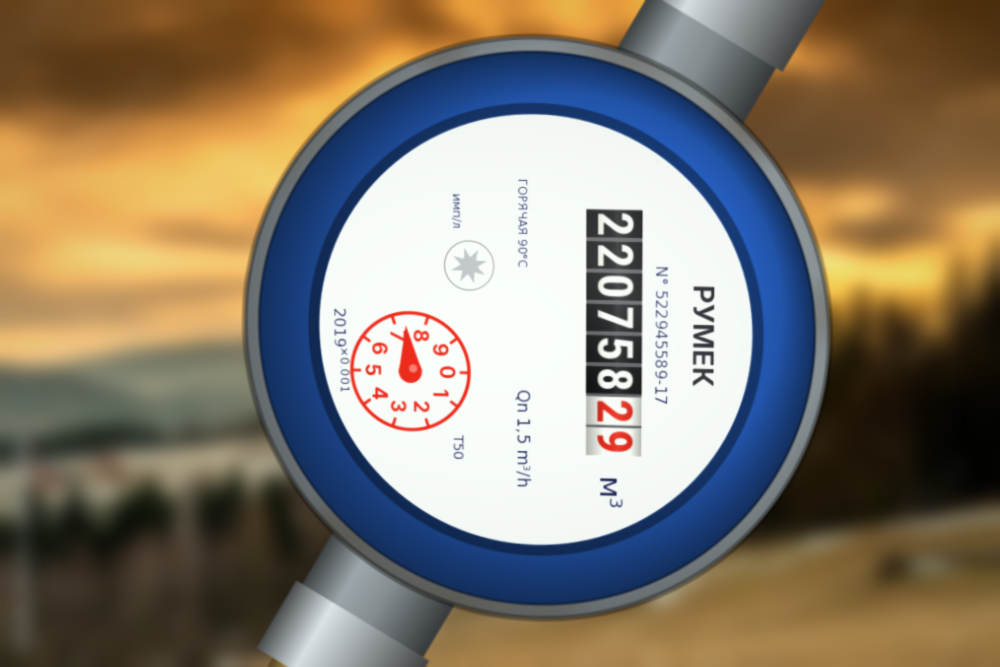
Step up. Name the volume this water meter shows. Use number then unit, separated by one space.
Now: 220758.297 m³
